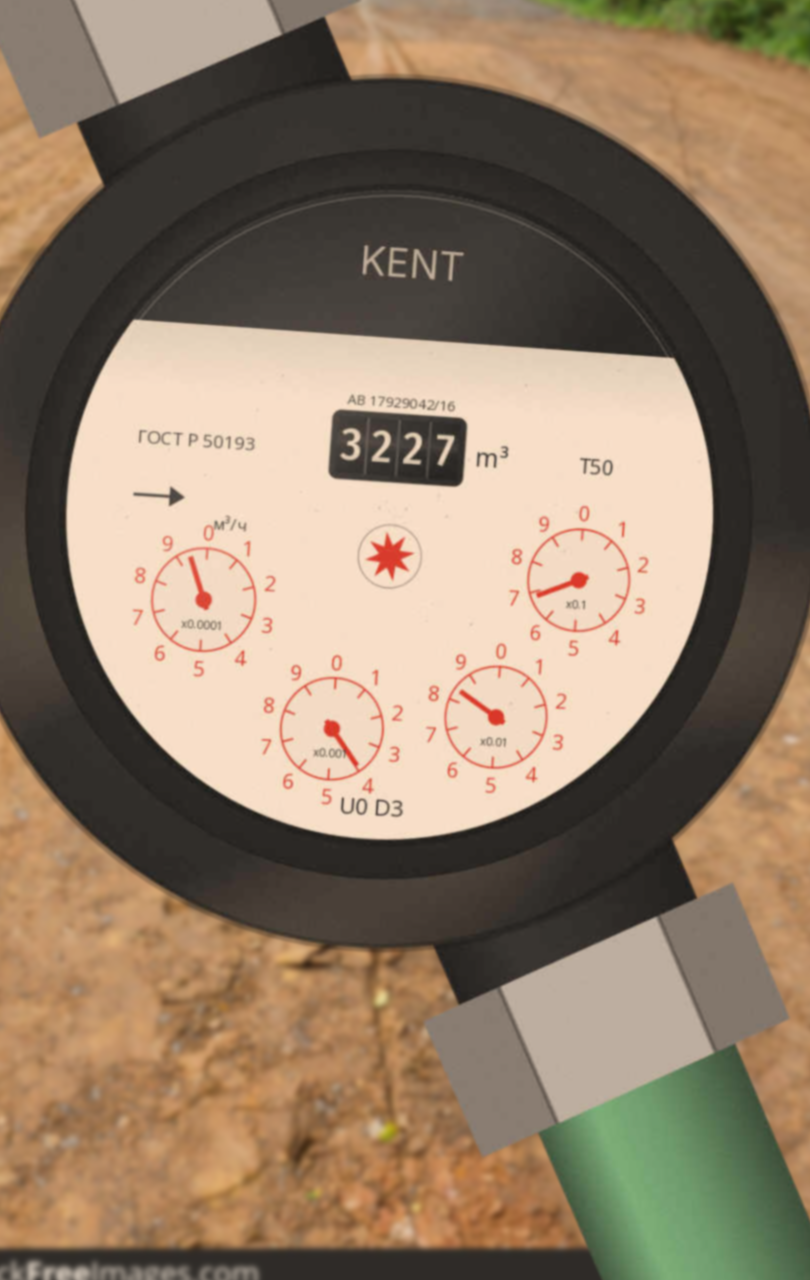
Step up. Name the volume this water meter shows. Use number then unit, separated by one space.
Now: 3227.6839 m³
